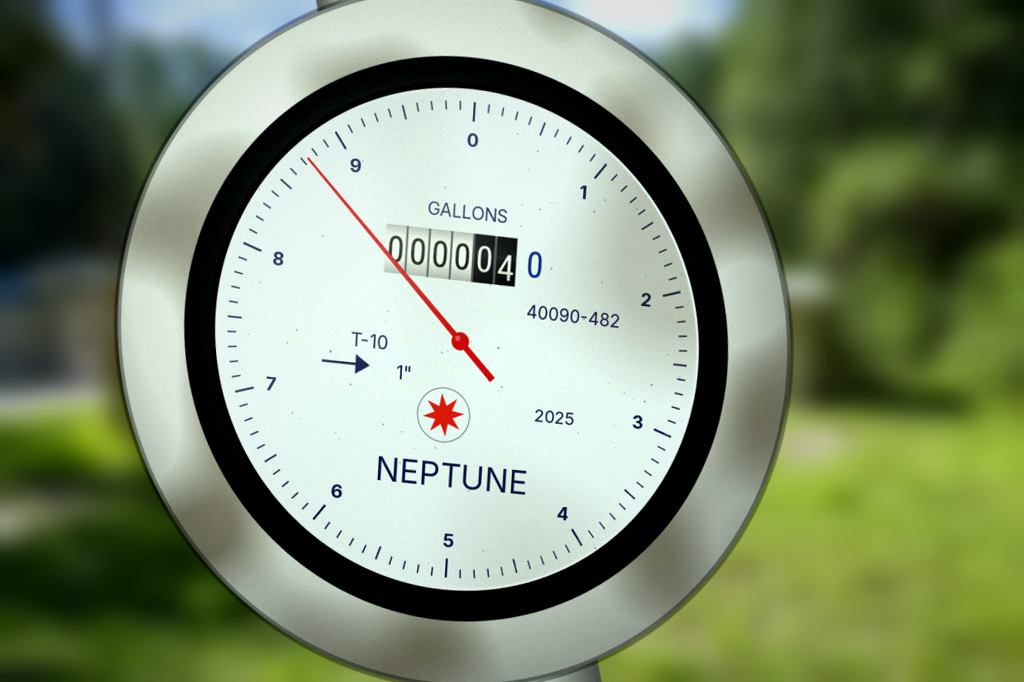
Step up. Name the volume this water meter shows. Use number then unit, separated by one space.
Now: 38.7 gal
